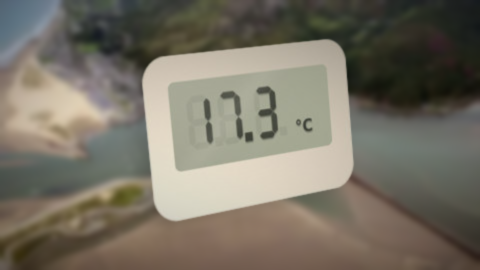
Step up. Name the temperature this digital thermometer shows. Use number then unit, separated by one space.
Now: 17.3 °C
